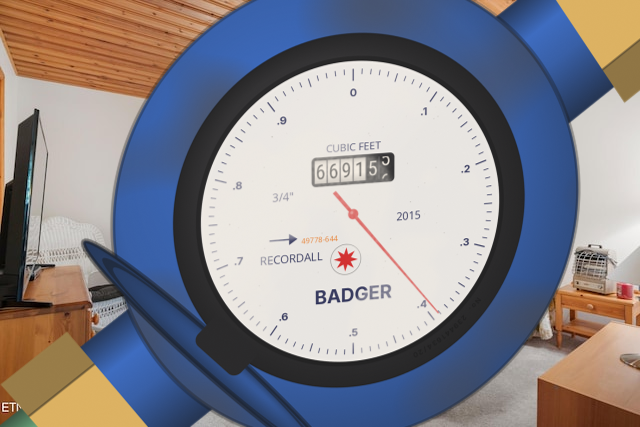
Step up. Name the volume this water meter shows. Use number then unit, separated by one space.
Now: 669155.39 ft³
